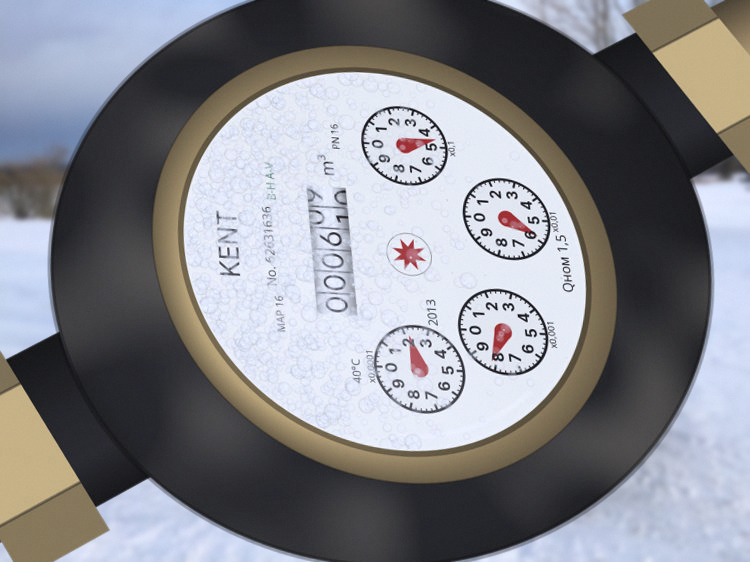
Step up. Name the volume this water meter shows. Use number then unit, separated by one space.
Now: 609.4582 m³
